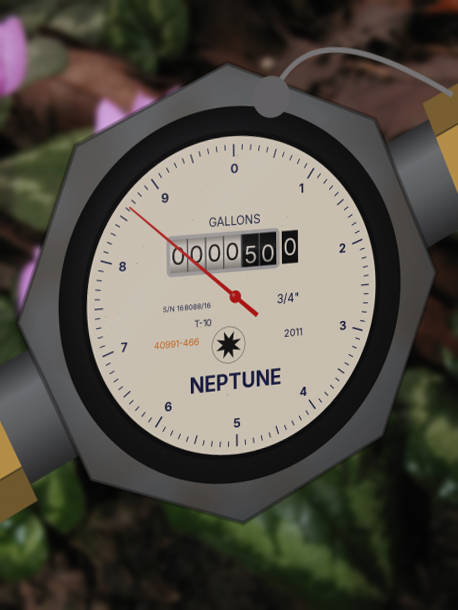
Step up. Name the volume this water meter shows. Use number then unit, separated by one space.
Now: 498.6 gal
